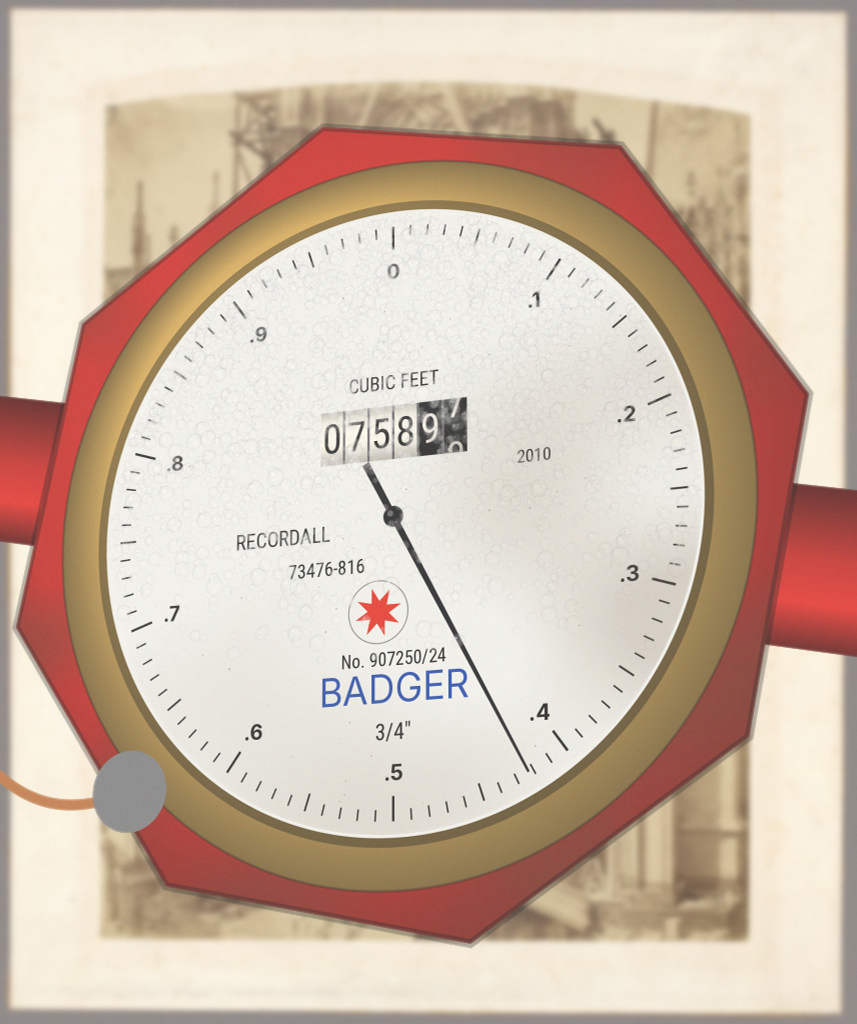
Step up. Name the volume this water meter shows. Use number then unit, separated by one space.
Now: 75897.42 ft³
